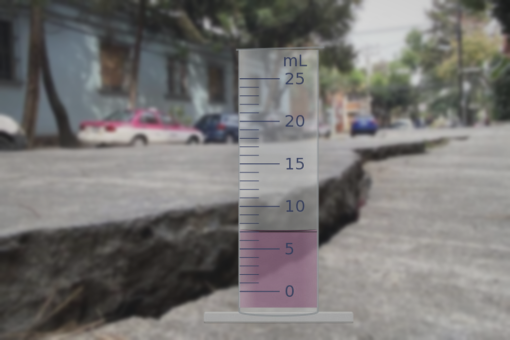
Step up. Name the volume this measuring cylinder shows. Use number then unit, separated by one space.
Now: 7 mL
